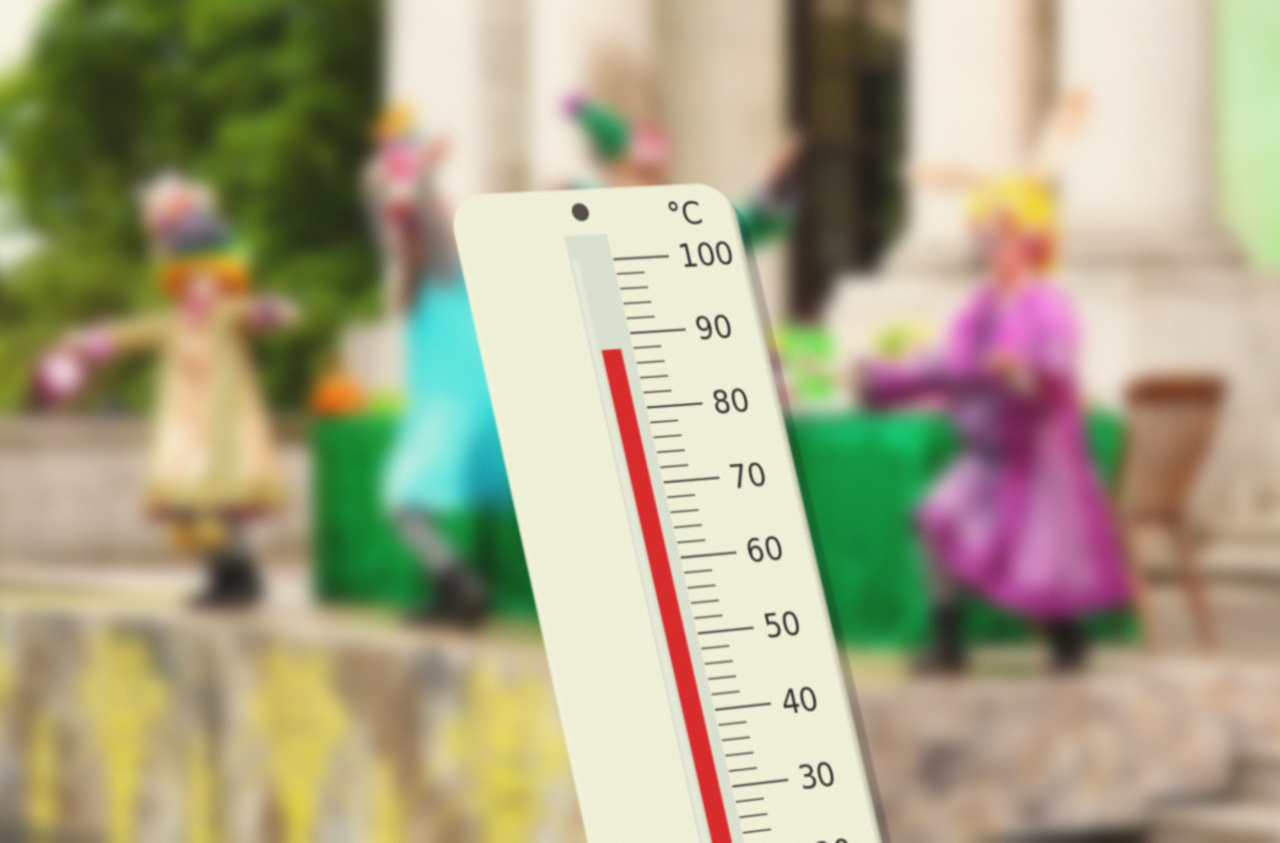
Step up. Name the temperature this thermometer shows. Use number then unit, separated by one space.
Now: 88 °C
